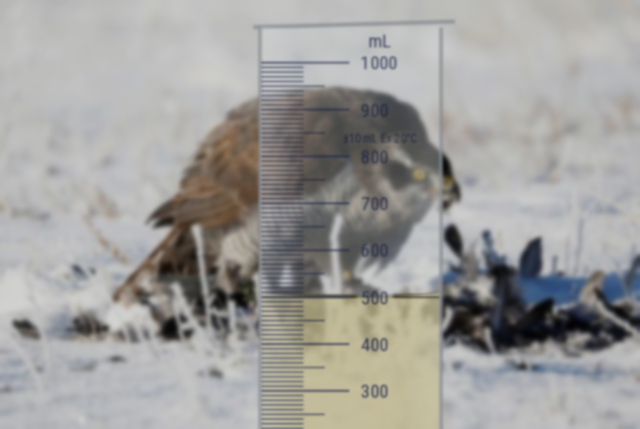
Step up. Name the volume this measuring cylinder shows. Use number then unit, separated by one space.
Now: 500 mL
